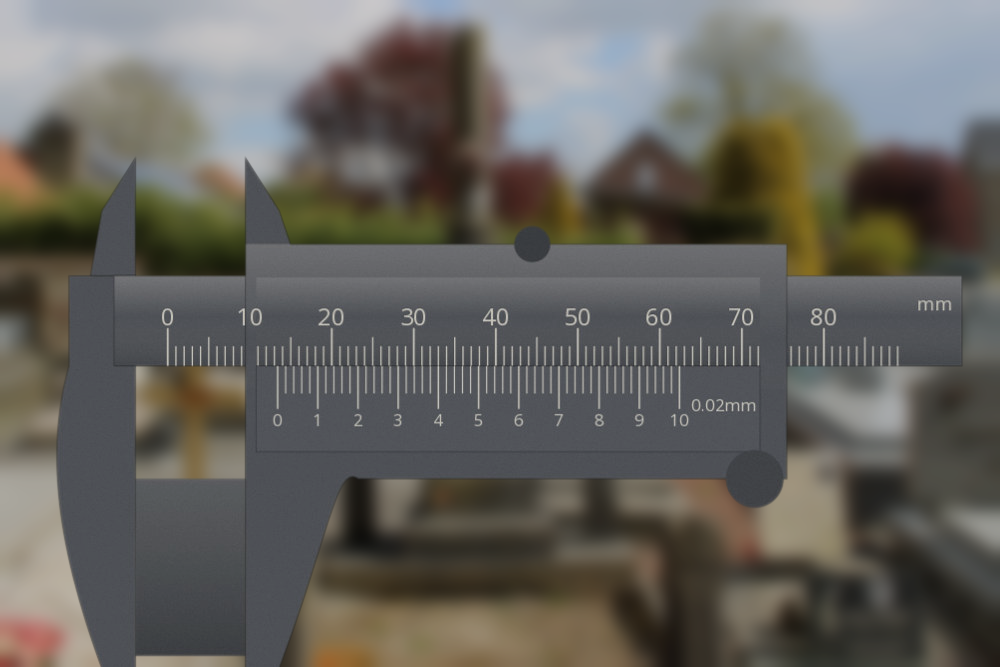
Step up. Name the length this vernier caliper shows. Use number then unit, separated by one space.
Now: 13.4 mm
